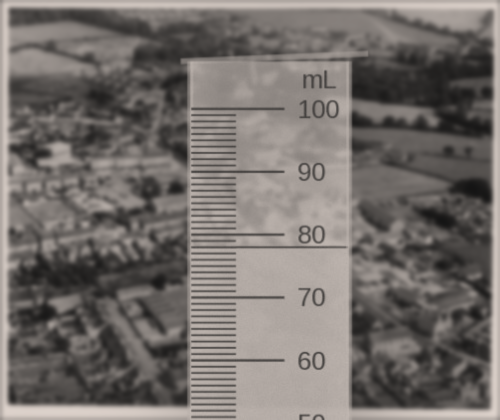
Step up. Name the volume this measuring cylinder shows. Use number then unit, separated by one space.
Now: 78 mL
